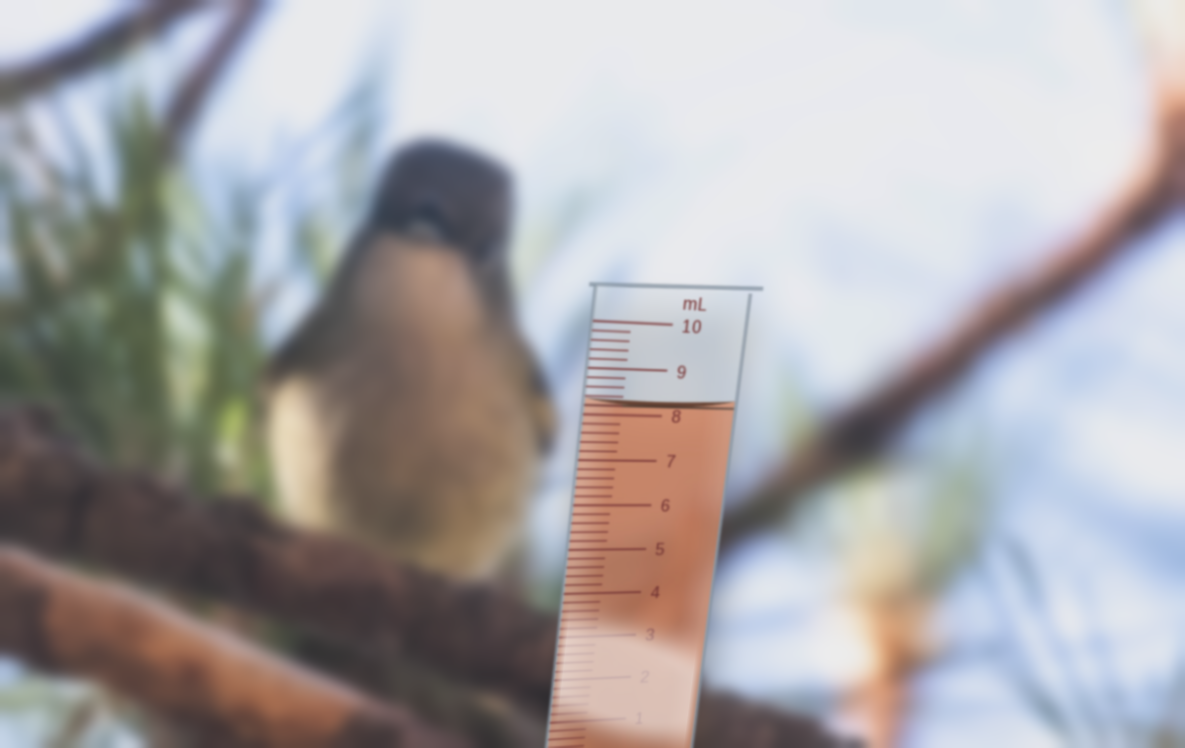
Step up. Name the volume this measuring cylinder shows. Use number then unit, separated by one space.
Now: 8.2 mL
